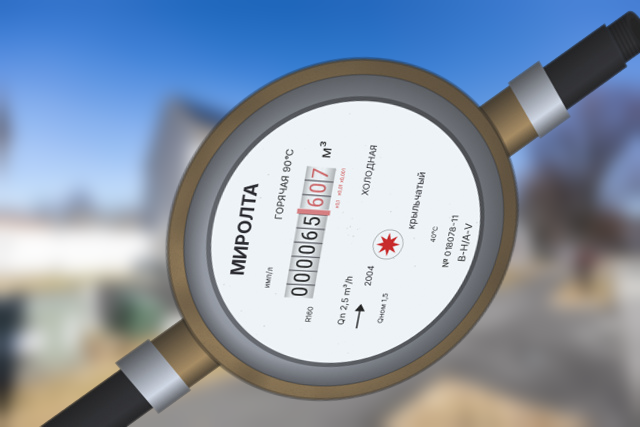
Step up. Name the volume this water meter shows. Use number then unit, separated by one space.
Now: 65.607 m³
